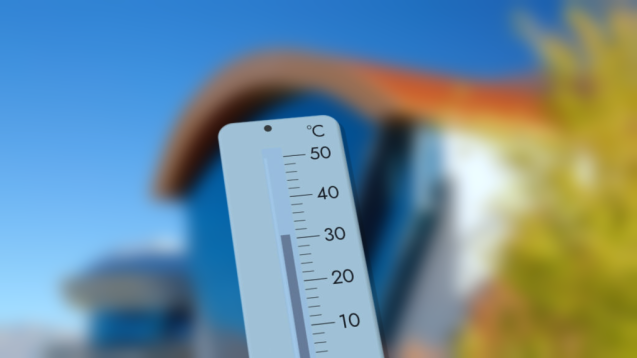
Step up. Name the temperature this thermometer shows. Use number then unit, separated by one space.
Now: 31 °C
